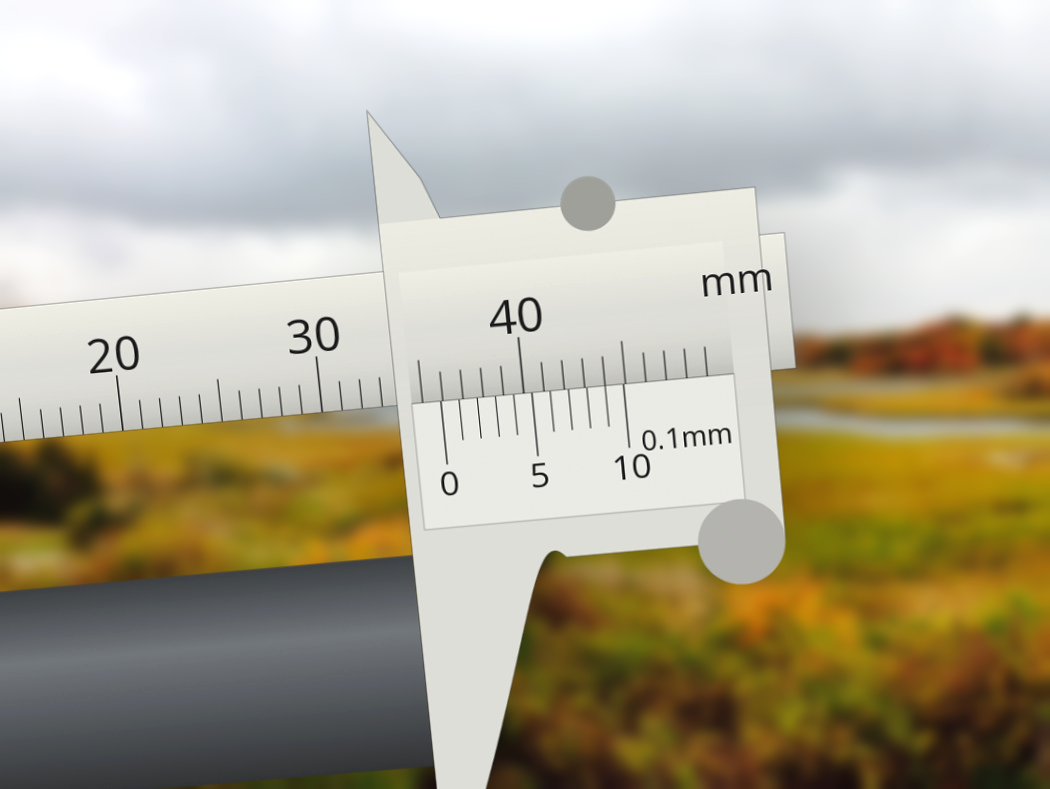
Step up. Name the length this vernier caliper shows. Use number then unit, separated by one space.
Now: 35.9 mm
